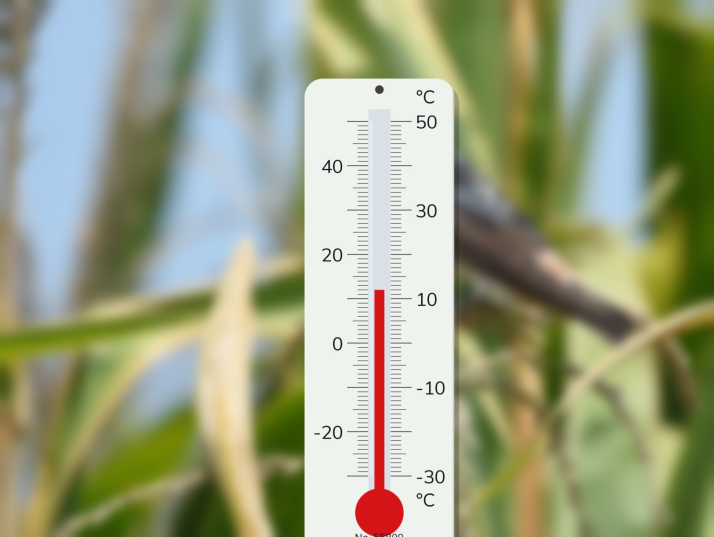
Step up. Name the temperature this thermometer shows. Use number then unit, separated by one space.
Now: 12 °C
